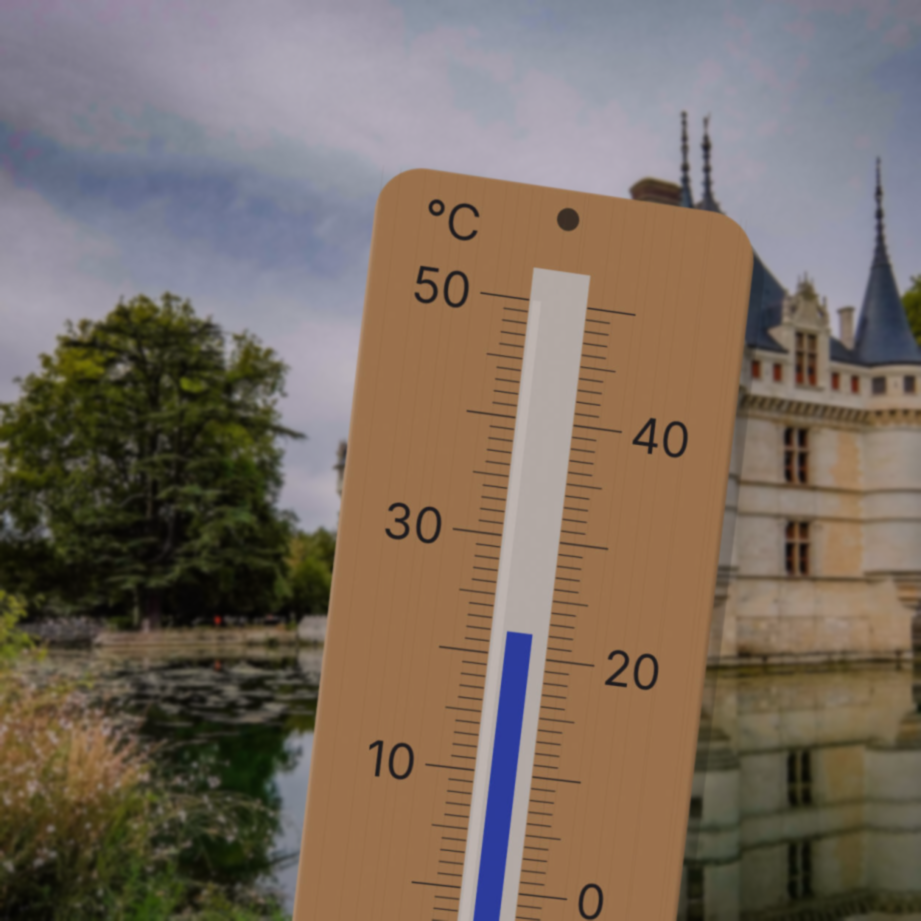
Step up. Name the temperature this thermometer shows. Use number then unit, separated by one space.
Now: 22 °C
